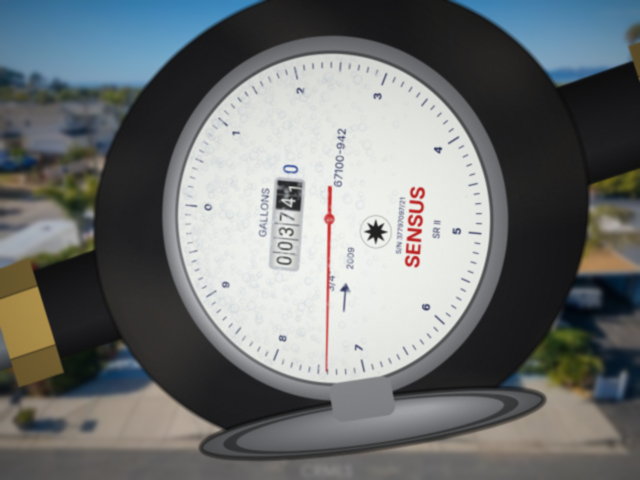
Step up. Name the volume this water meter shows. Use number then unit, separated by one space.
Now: 37407.4 gal
